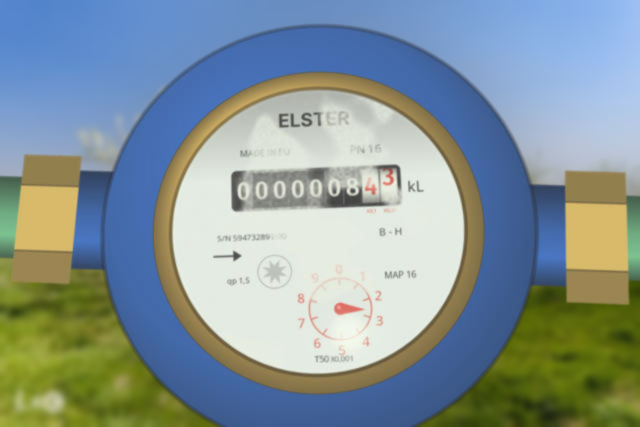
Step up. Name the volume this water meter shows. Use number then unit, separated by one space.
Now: 8.432 kL
